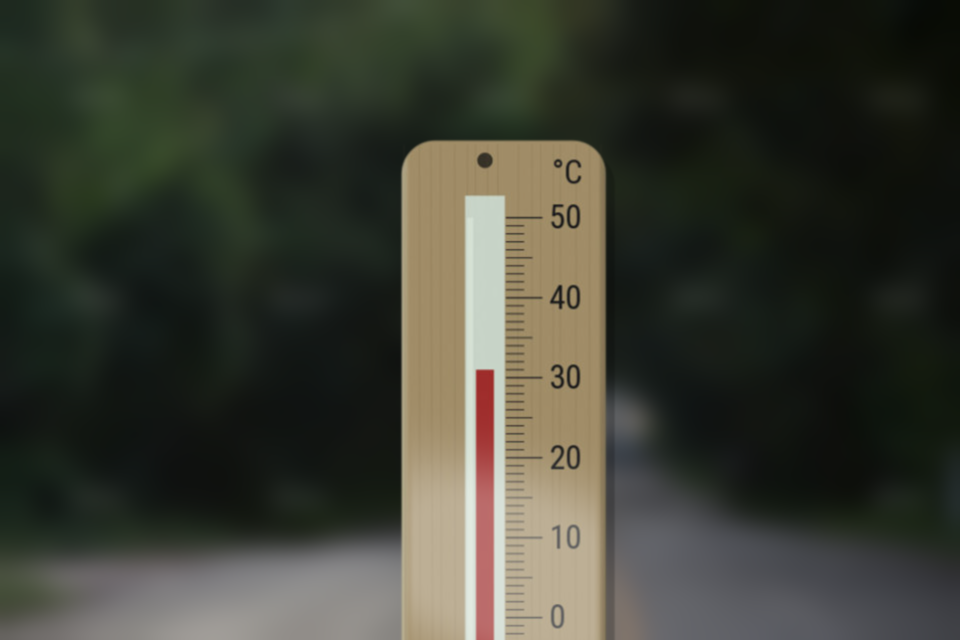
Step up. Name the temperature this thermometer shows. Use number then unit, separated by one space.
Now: 31 °C
